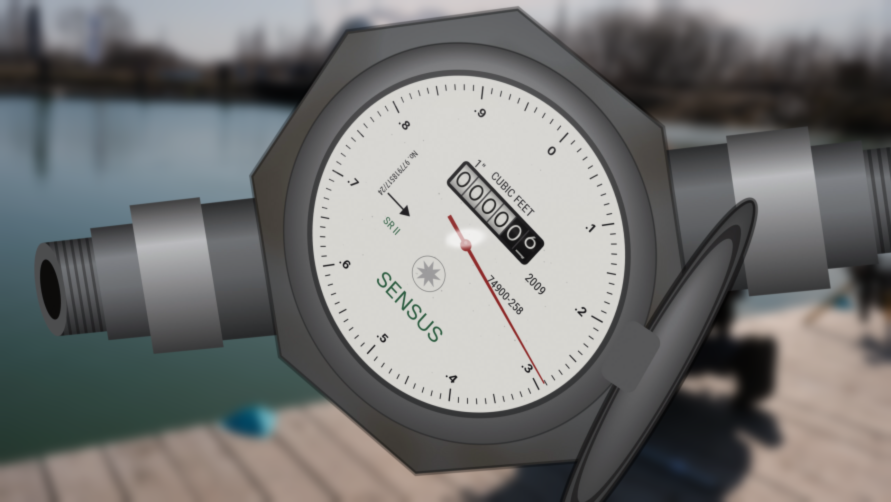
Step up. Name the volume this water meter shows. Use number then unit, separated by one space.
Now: 6.29 ft³
